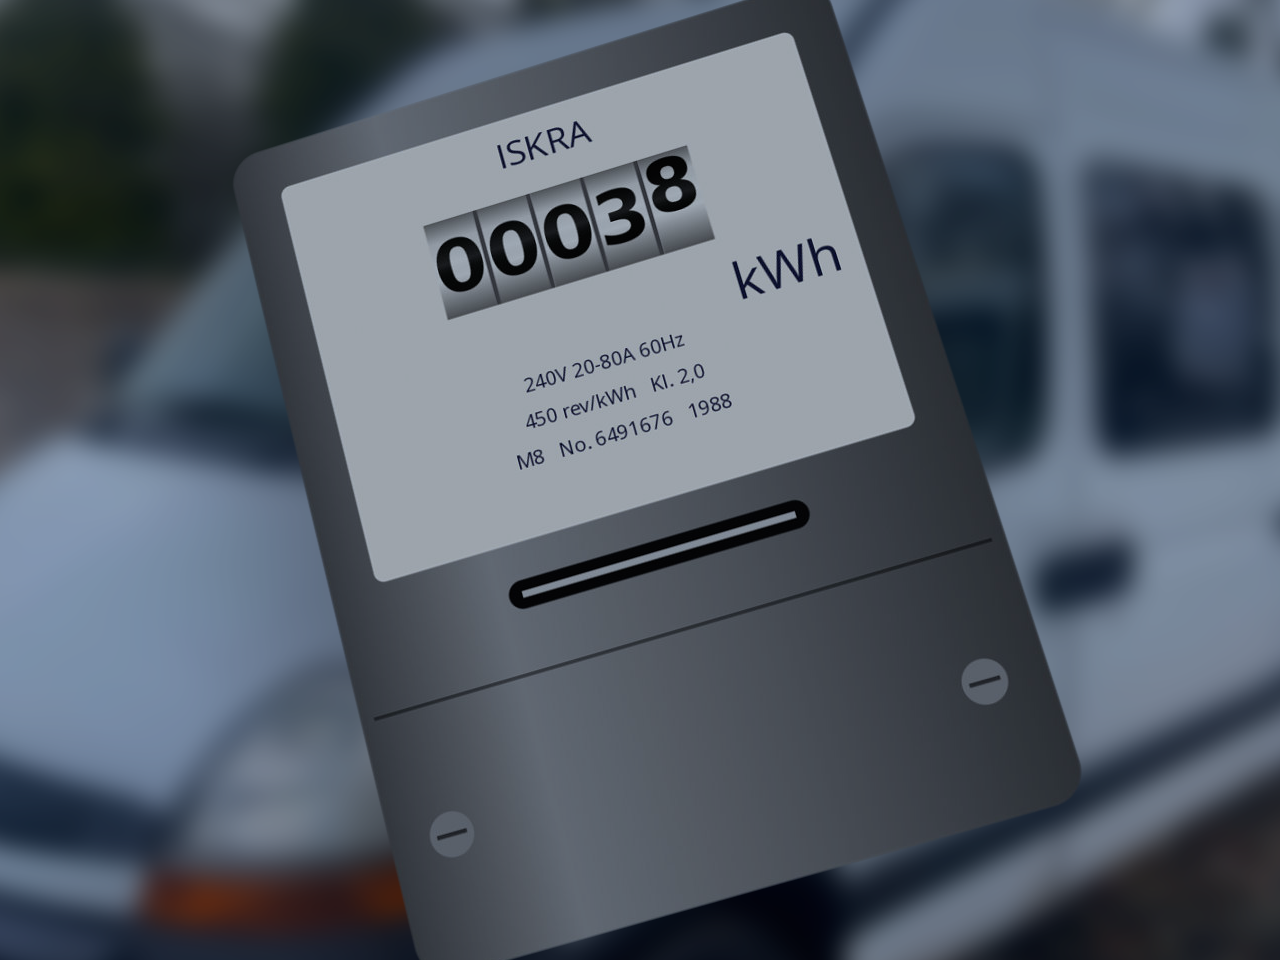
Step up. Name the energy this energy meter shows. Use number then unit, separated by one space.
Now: 38 kWh
